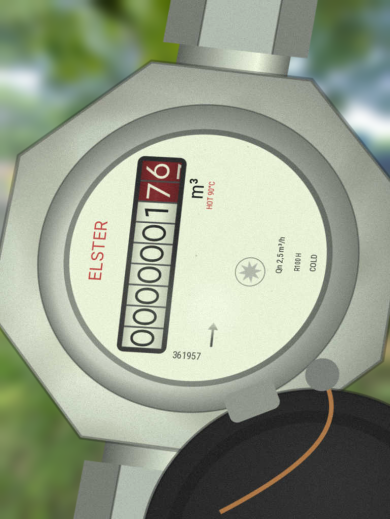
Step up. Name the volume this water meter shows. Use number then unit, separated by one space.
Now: 1.76 m³
